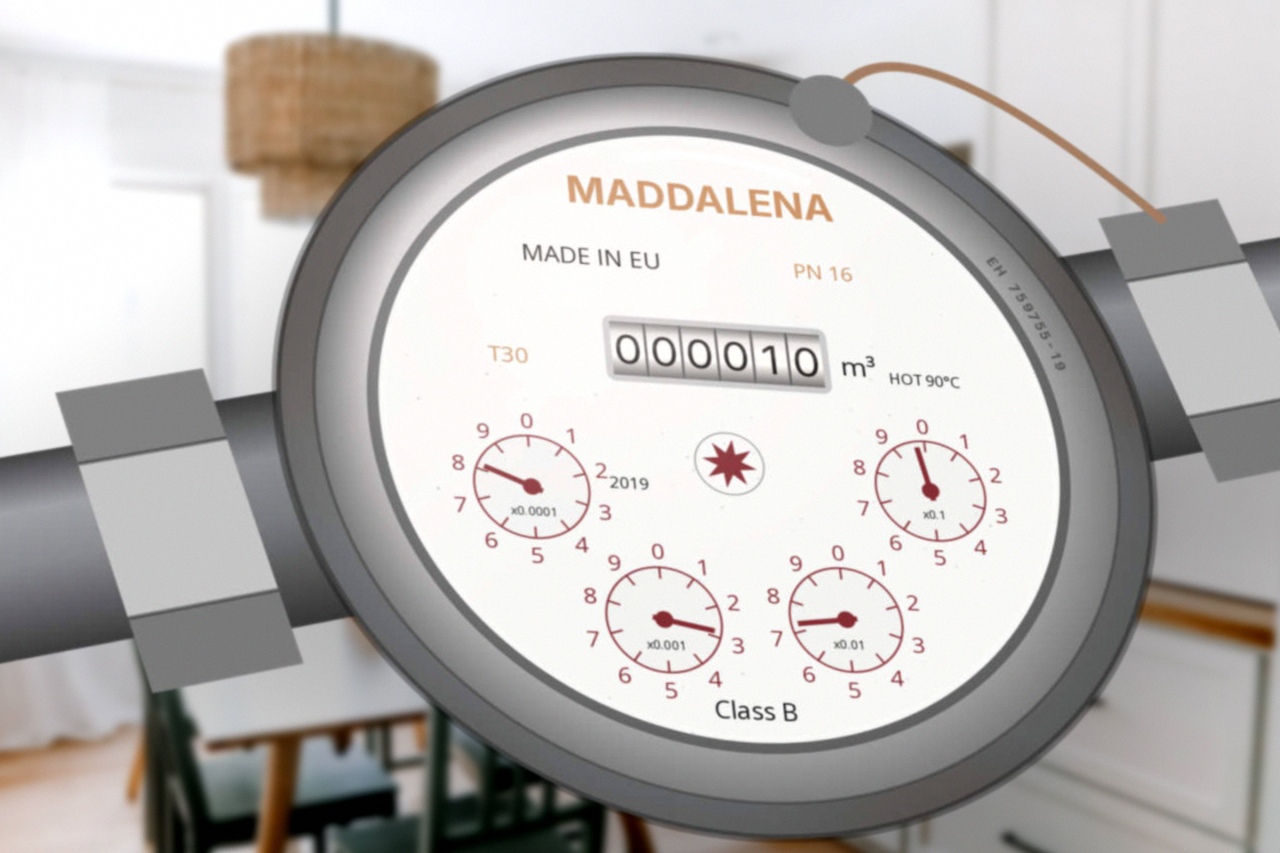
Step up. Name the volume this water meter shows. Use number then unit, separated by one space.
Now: 9.9728 m³
